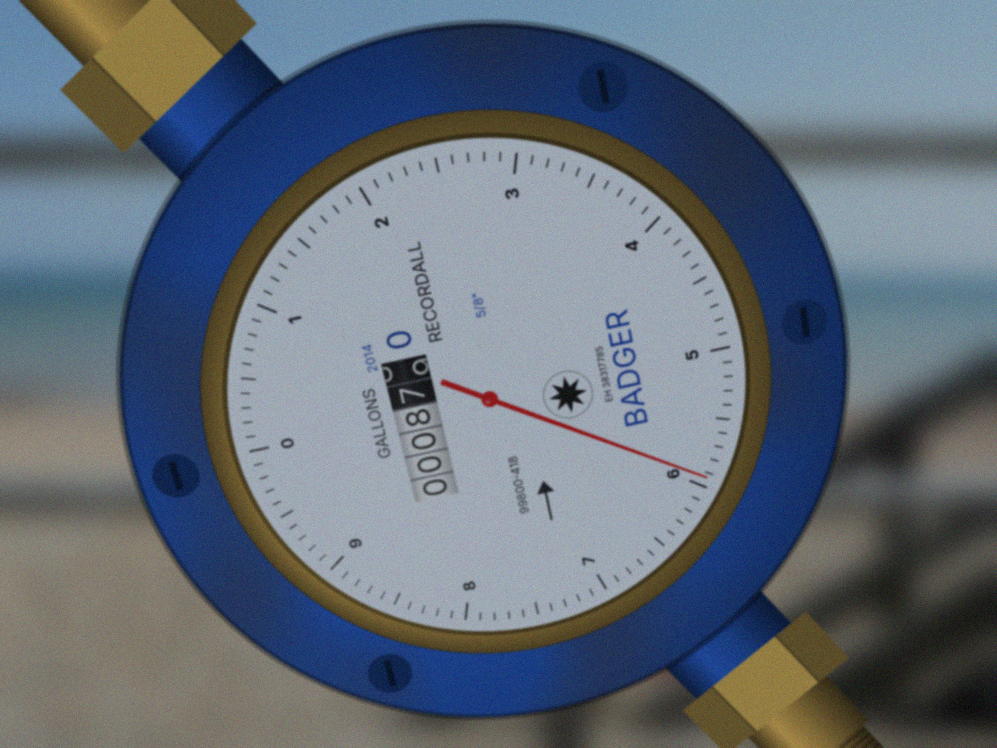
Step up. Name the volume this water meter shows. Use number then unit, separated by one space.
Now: 8785.9 gal
